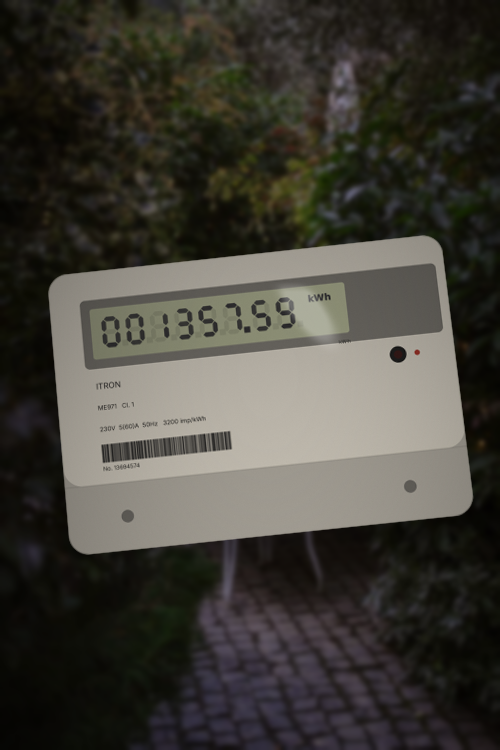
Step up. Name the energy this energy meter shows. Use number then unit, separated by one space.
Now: 1357.59 kWh
